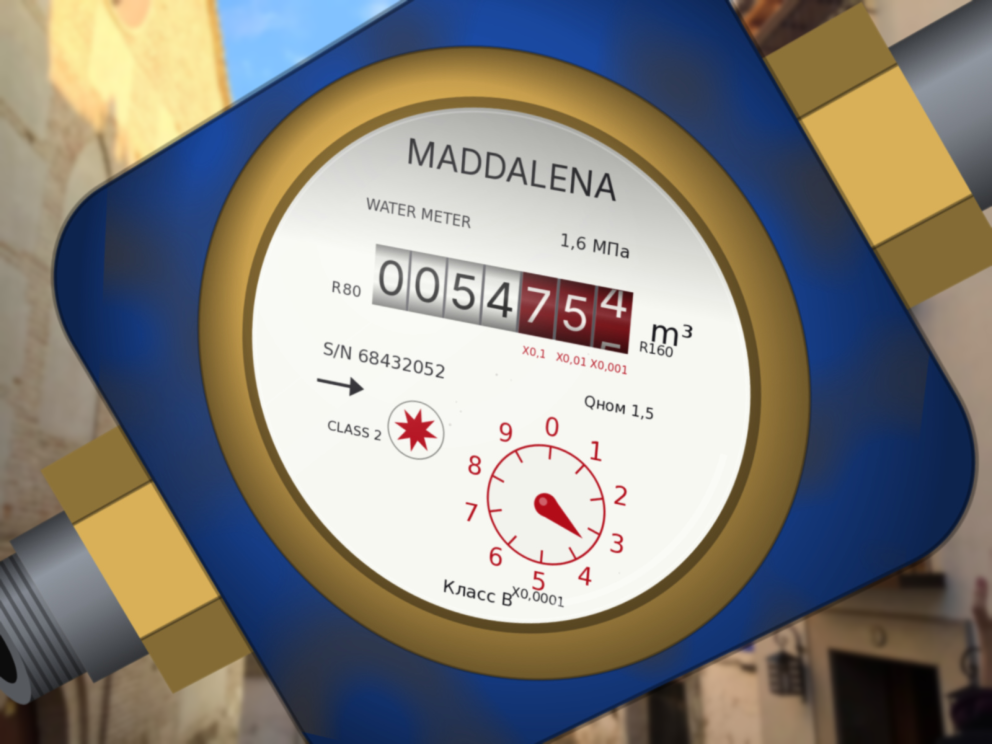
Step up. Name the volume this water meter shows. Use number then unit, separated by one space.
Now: 54.7543 m³
